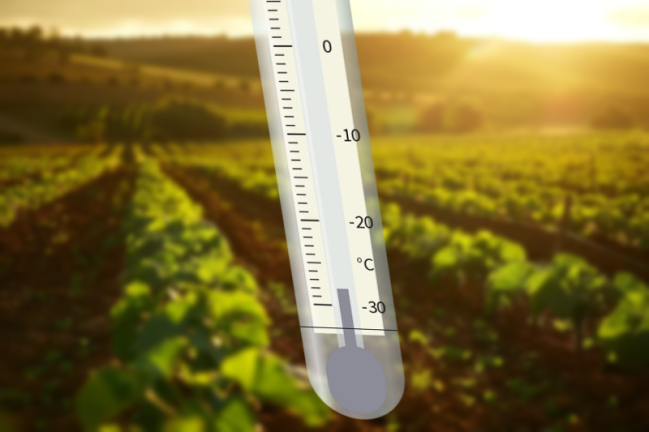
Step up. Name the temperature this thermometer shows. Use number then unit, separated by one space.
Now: -28 °C
